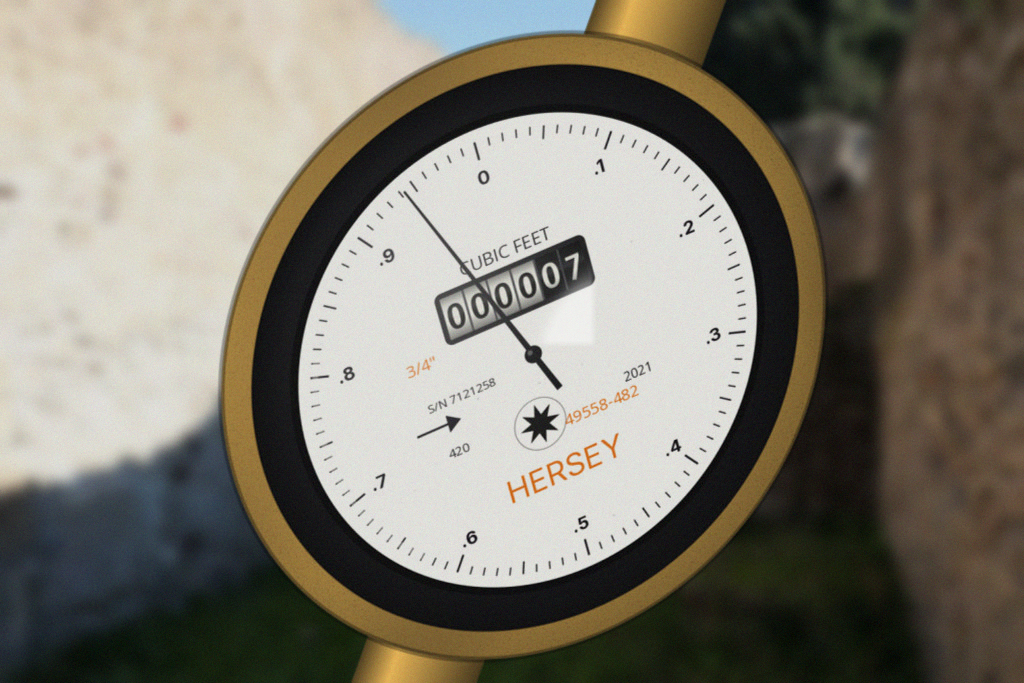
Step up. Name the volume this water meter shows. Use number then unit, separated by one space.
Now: 6.94 ft³
